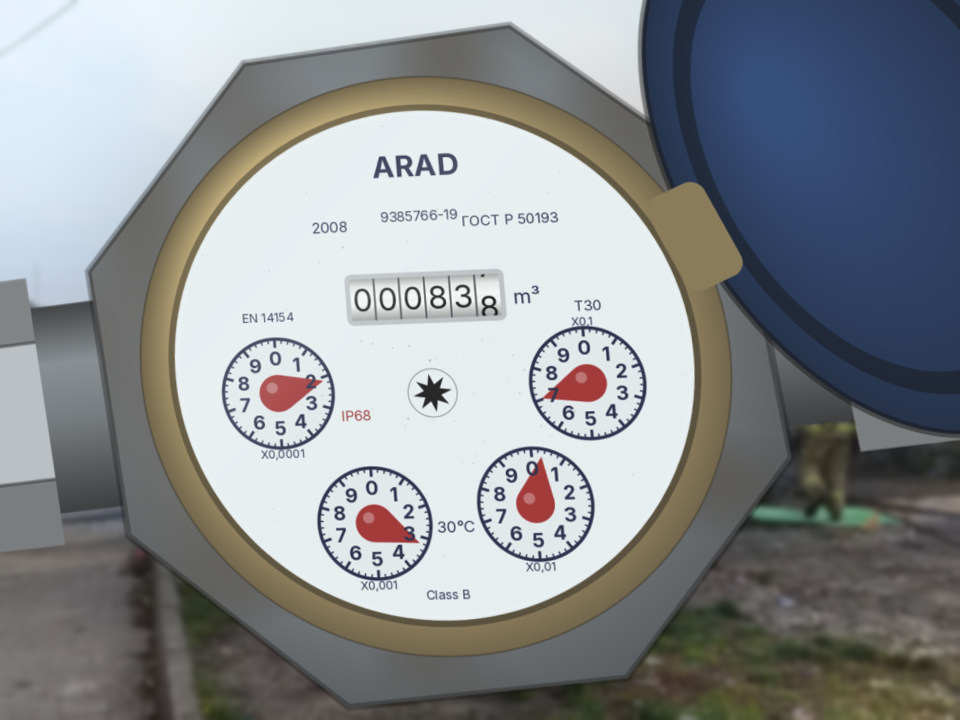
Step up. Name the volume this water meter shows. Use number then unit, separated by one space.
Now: 837.7032 m³
